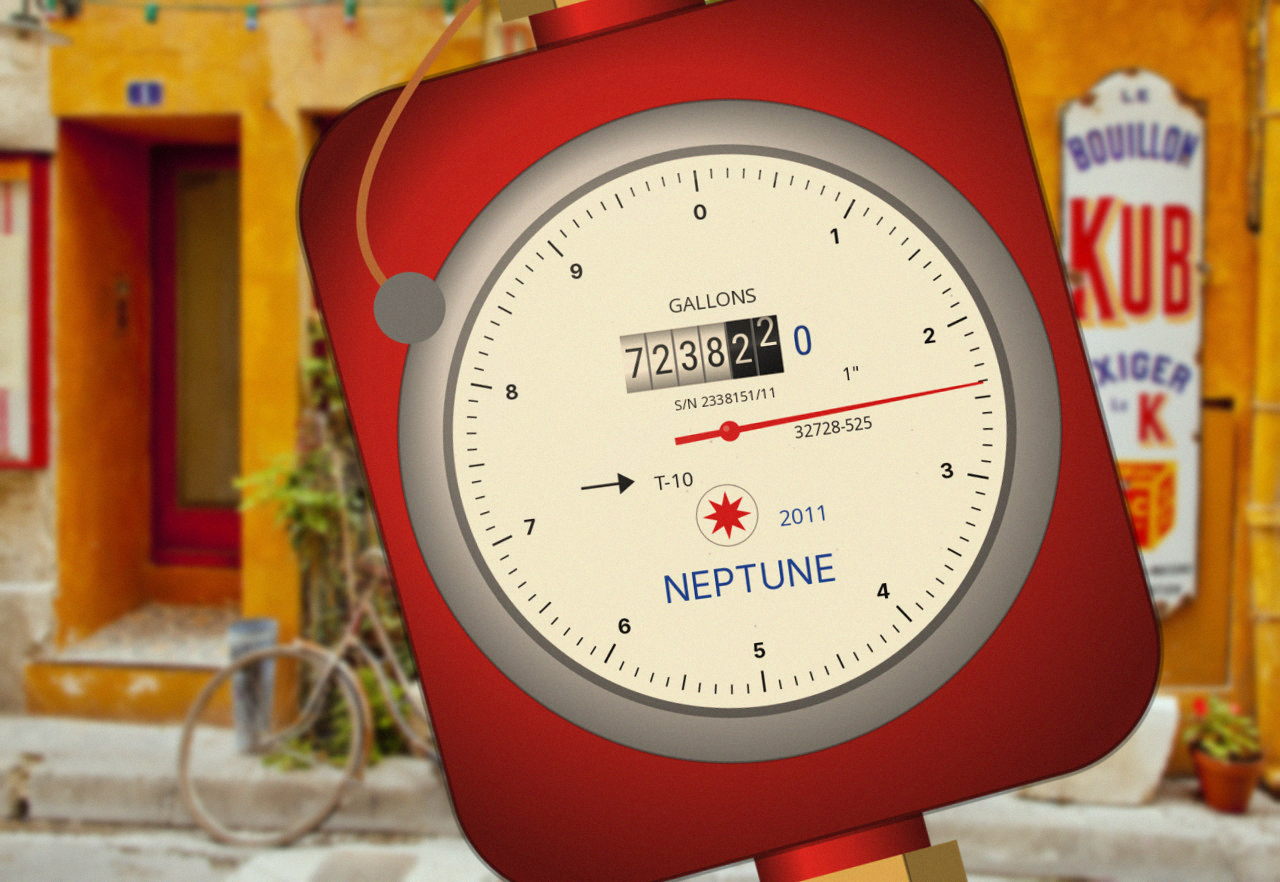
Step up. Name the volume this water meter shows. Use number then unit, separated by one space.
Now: 7238222.4 gal
